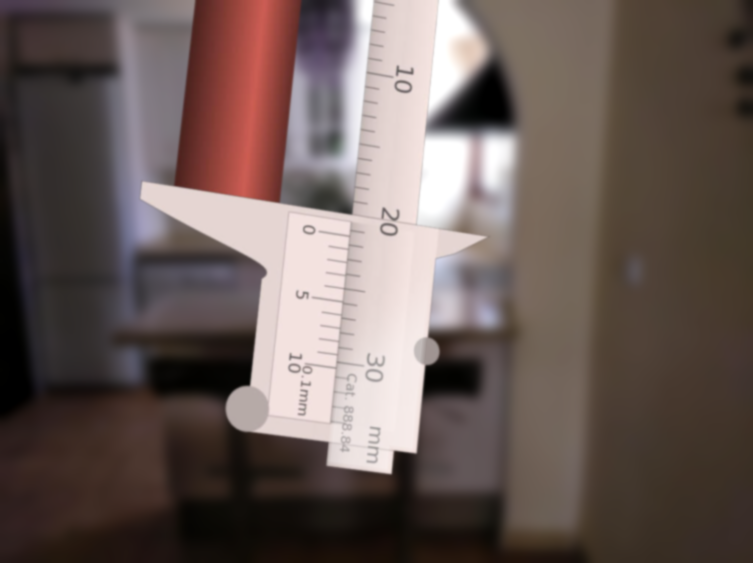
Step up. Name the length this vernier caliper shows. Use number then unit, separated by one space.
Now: 21.4 mm
